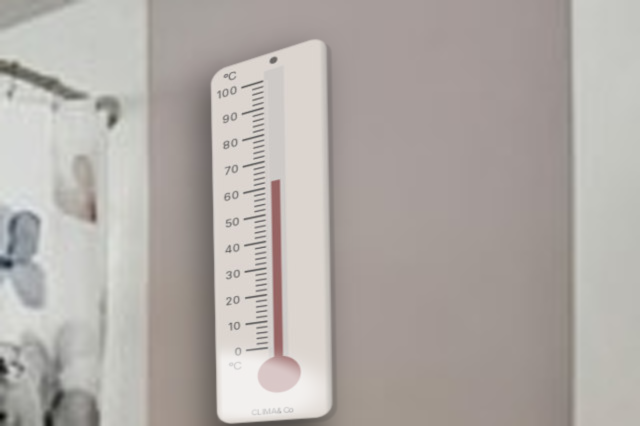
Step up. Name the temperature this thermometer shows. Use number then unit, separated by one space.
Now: 62 °C
